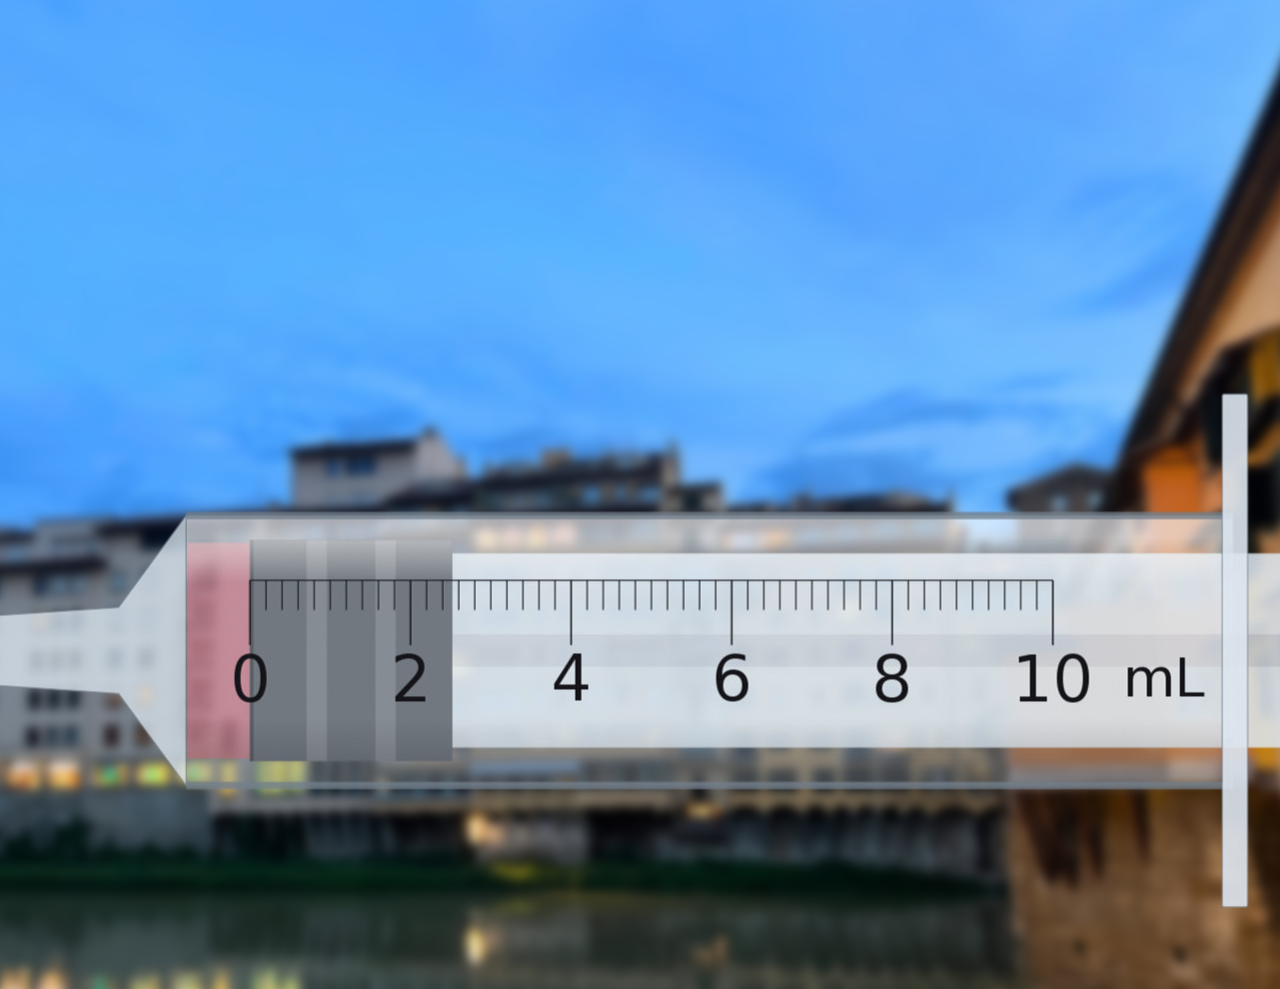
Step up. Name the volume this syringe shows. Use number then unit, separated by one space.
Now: 0 mL
